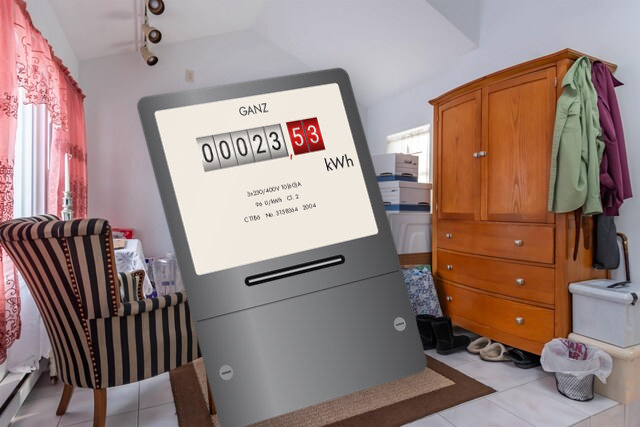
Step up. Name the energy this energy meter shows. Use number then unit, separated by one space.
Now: 23.53 kWh
